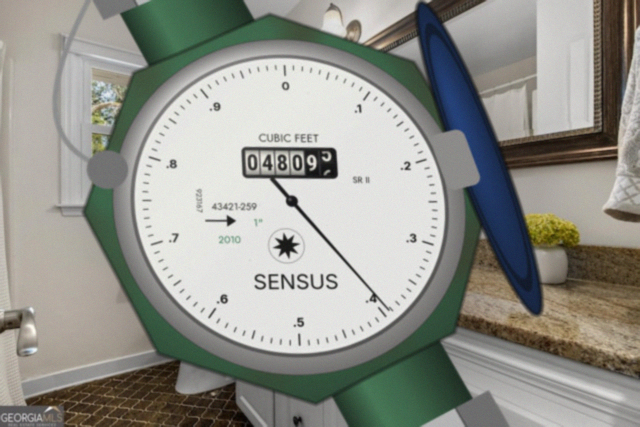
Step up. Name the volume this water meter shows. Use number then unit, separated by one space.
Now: 48095.39 ft³
